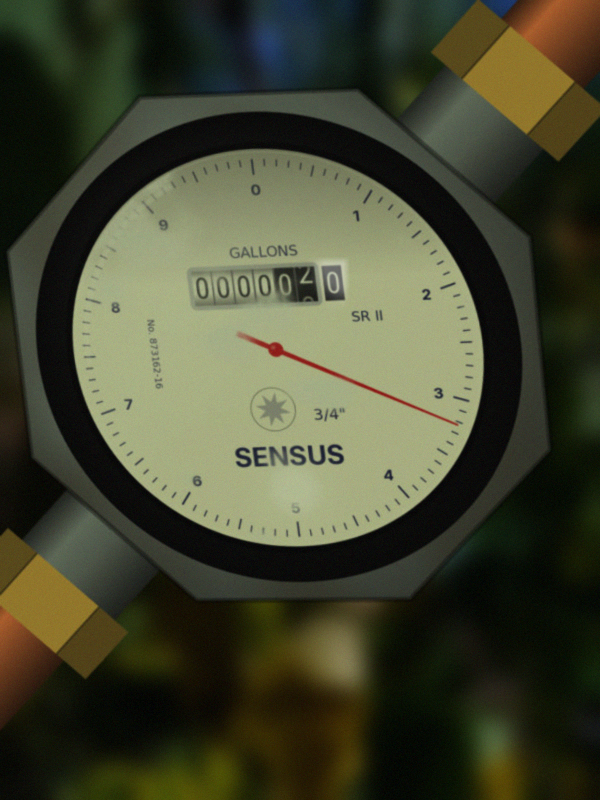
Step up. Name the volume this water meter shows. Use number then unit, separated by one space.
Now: 23.2 gal
